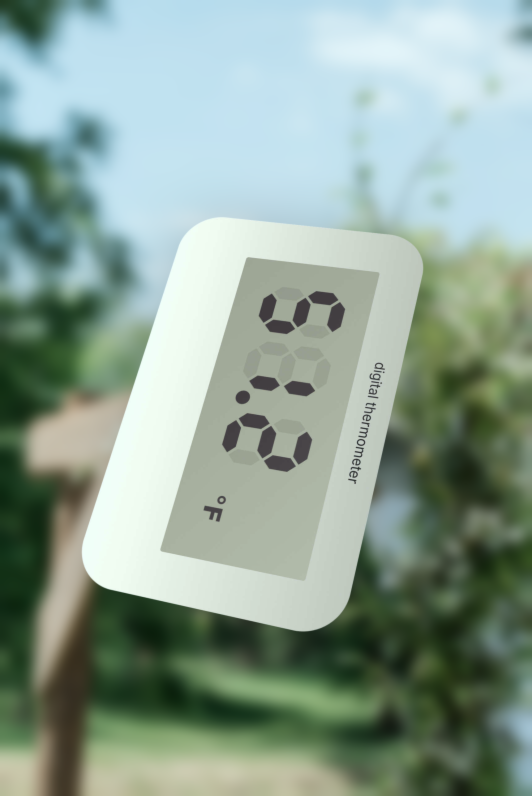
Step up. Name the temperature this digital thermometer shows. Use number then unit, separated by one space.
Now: 51.2 °F
